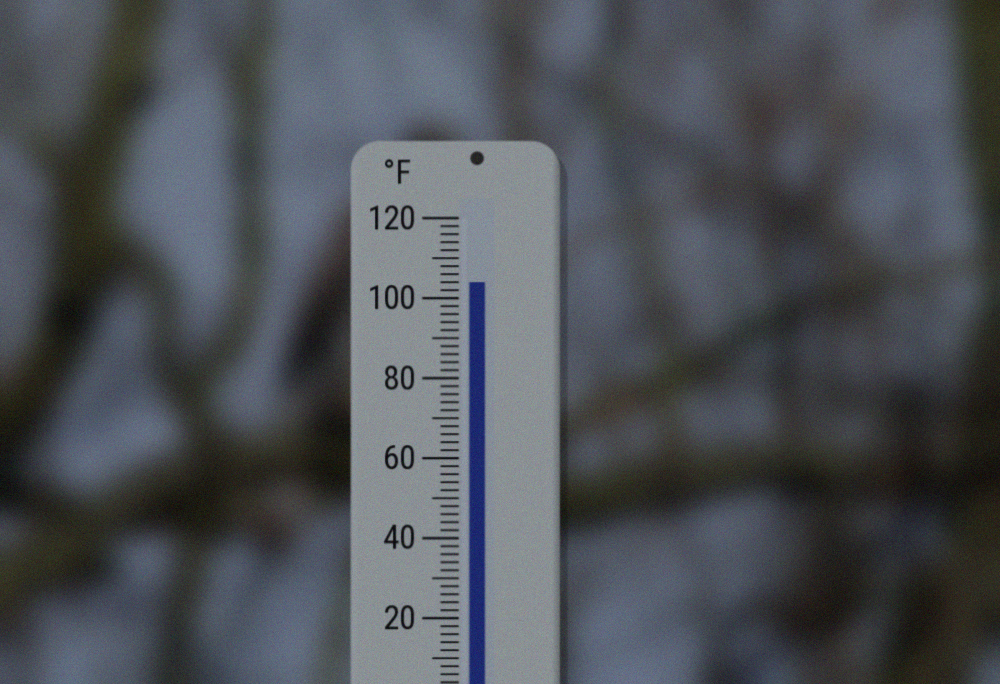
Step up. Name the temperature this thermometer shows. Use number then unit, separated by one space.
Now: 104 °F
